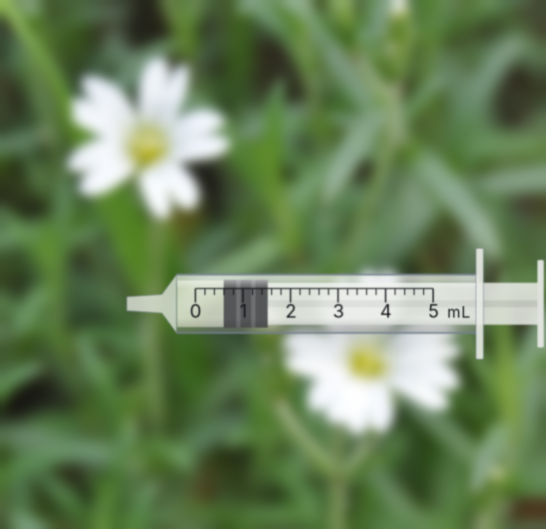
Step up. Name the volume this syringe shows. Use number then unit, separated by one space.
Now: 0.6 mL
